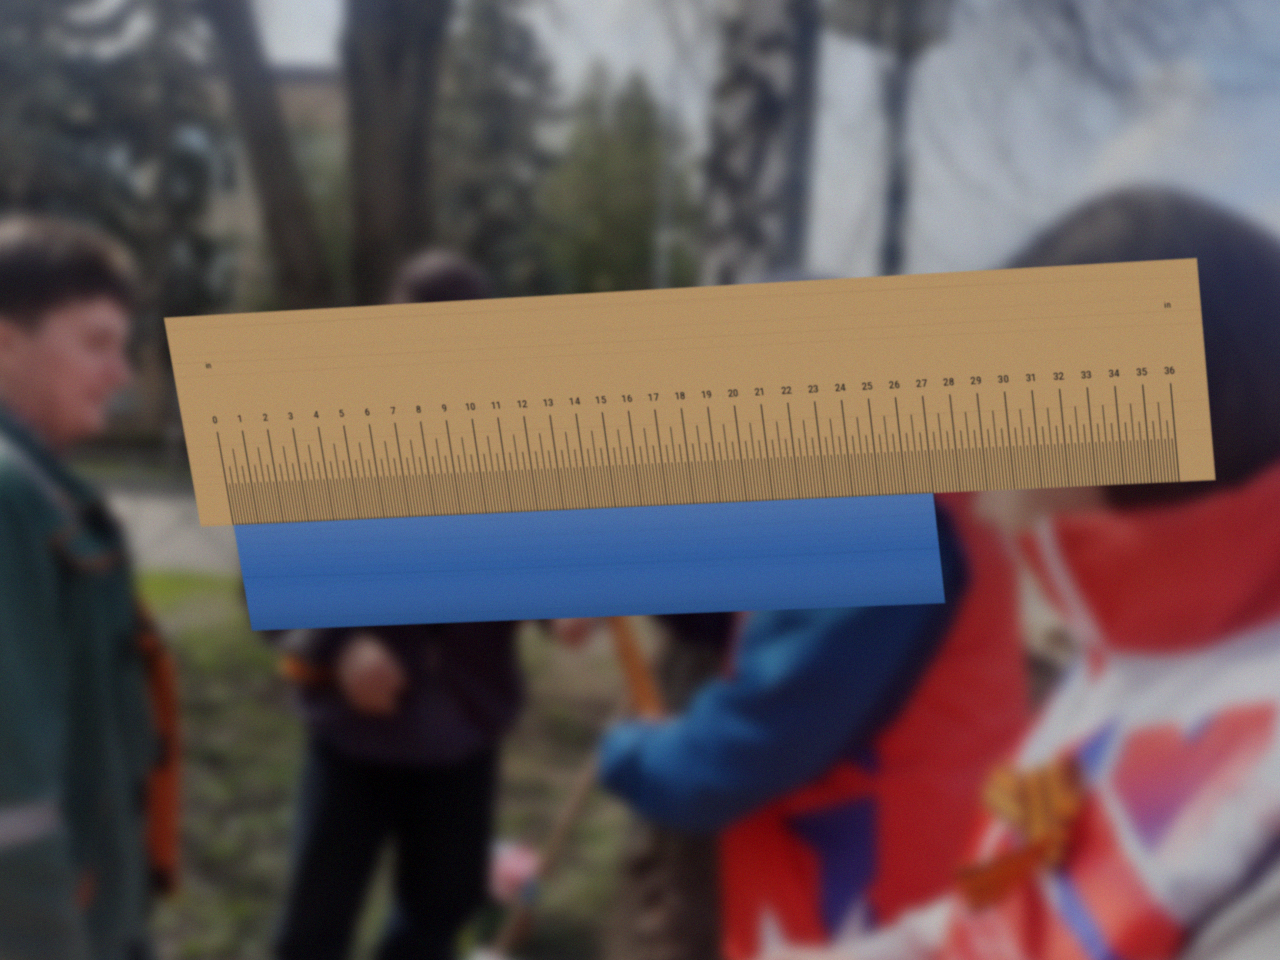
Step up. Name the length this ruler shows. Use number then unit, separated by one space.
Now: 27 in
